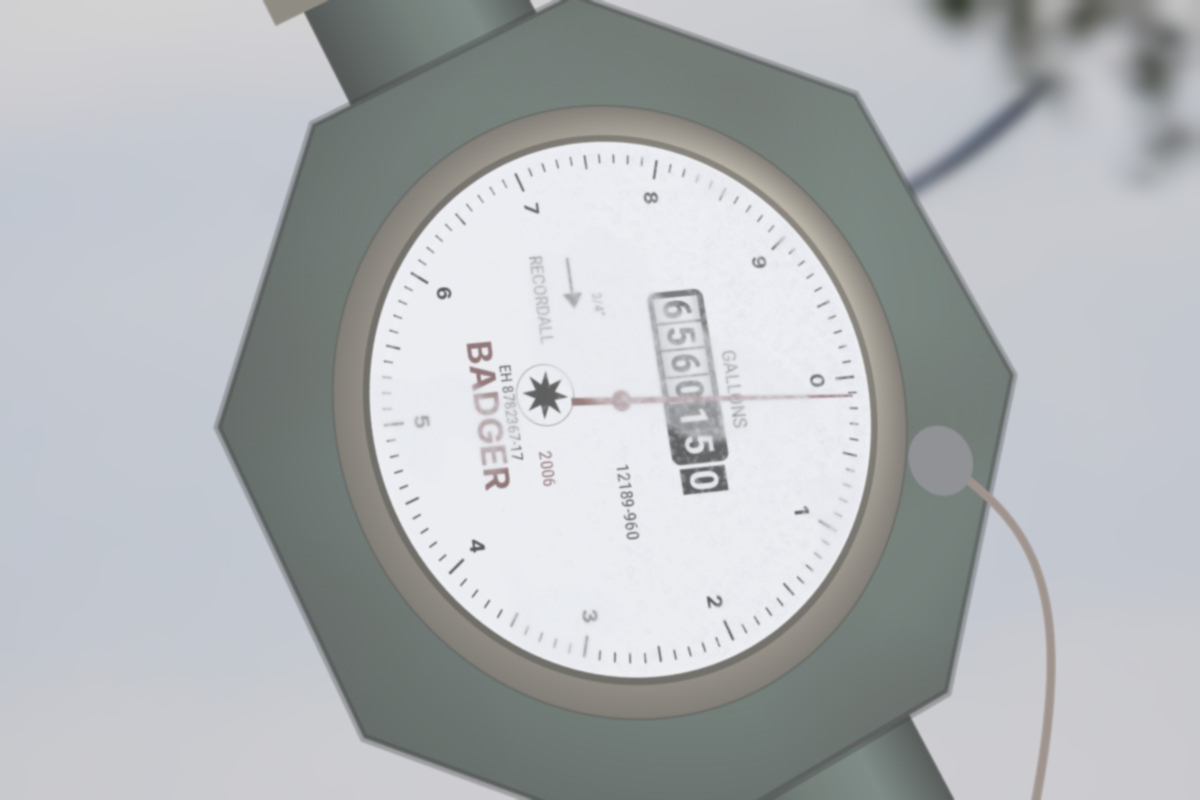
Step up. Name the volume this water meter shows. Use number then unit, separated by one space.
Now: 6560150.1 gal
